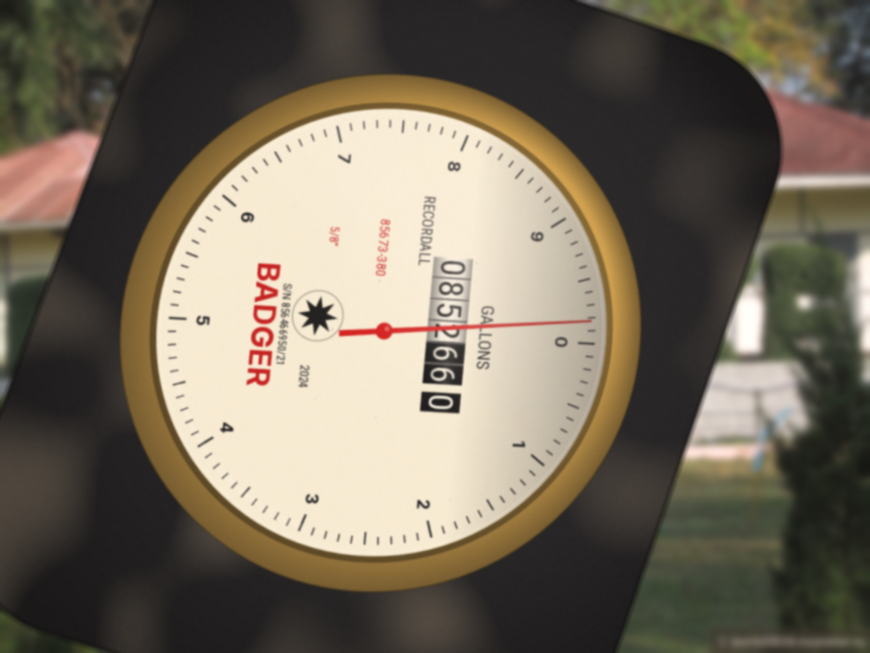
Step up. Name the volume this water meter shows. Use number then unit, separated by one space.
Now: 852659.8 gal
